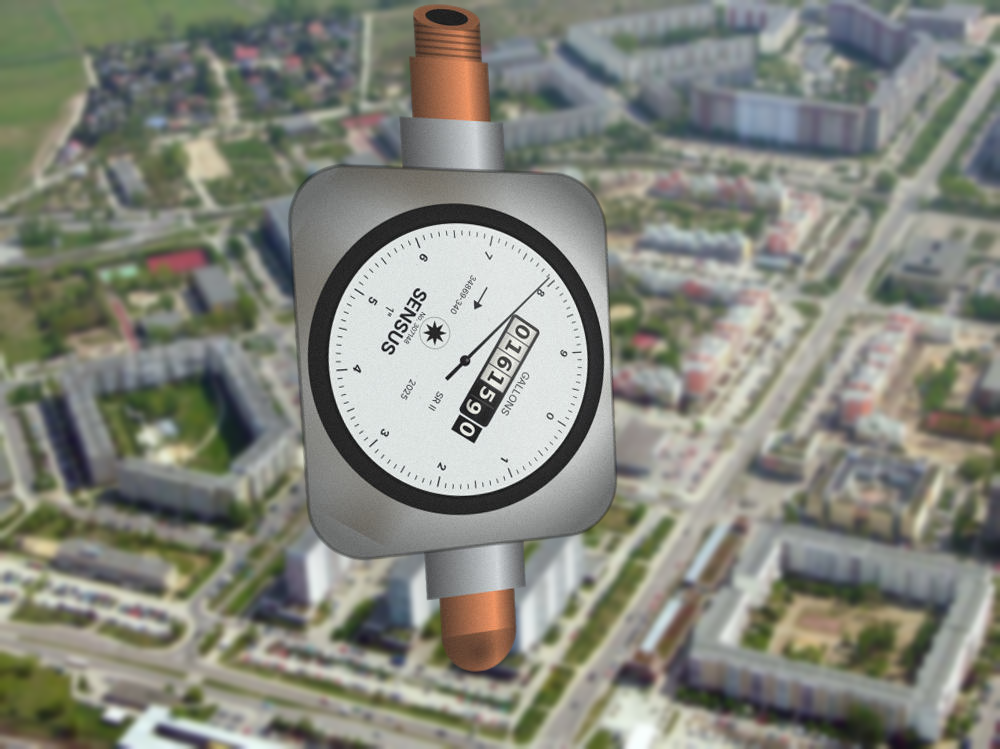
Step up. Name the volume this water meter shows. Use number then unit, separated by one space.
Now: 161587.9 gal
